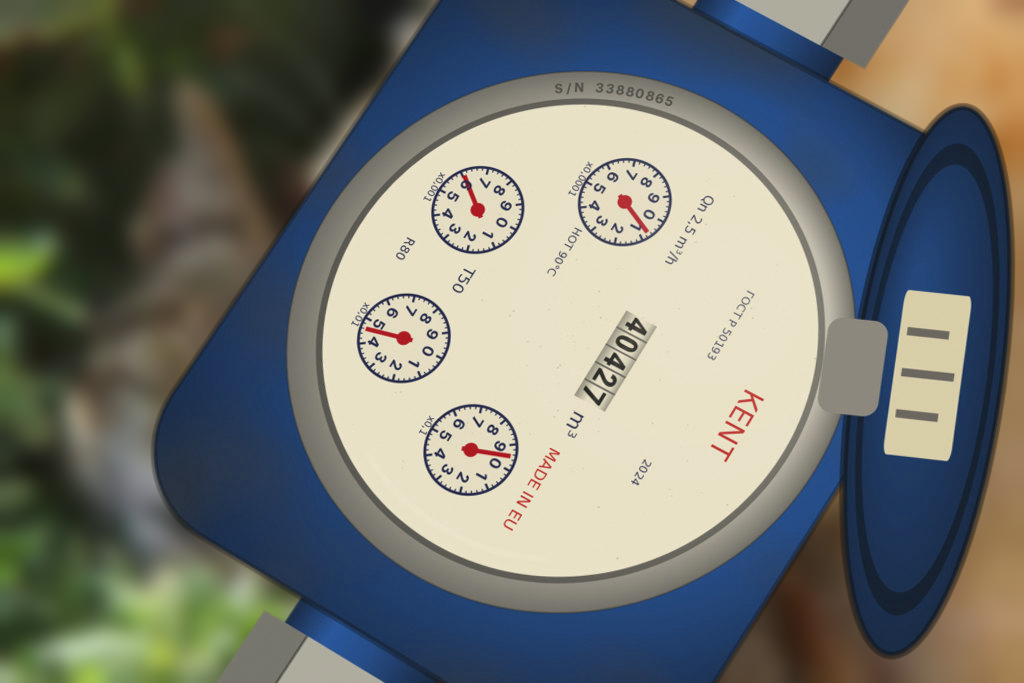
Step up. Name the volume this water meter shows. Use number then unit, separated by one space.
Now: 40426.9460 m³
